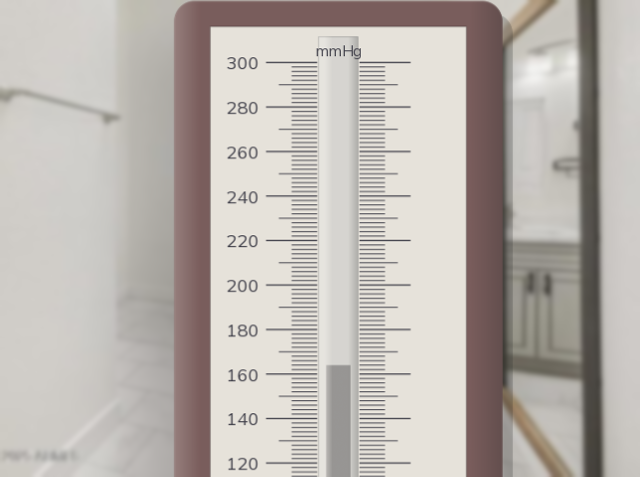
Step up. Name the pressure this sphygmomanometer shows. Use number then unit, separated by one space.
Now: 164 mmHg
